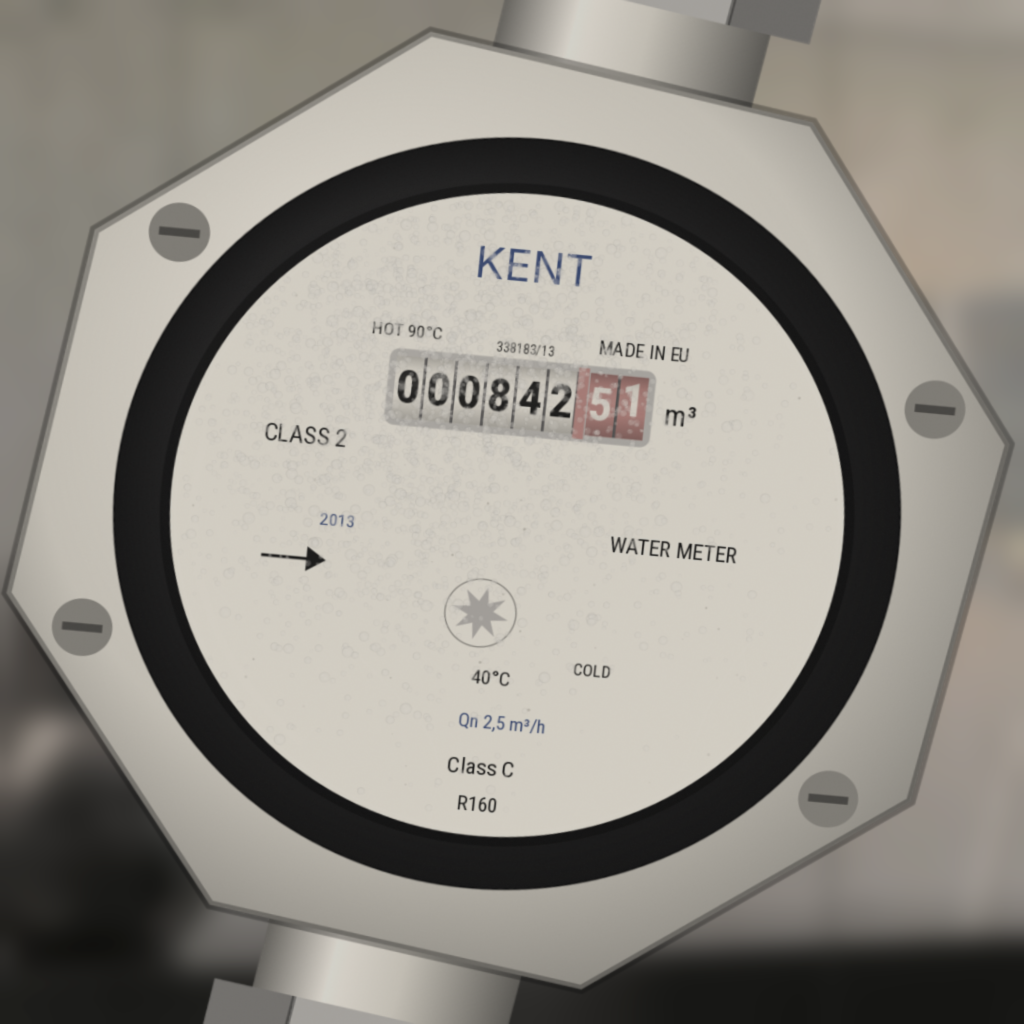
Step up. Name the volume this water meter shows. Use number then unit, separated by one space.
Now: 842.51 m³
